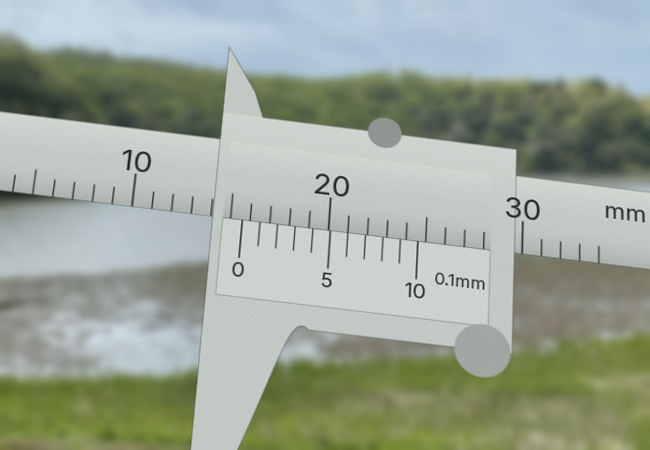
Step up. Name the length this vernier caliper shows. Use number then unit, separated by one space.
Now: 15.6 mm
